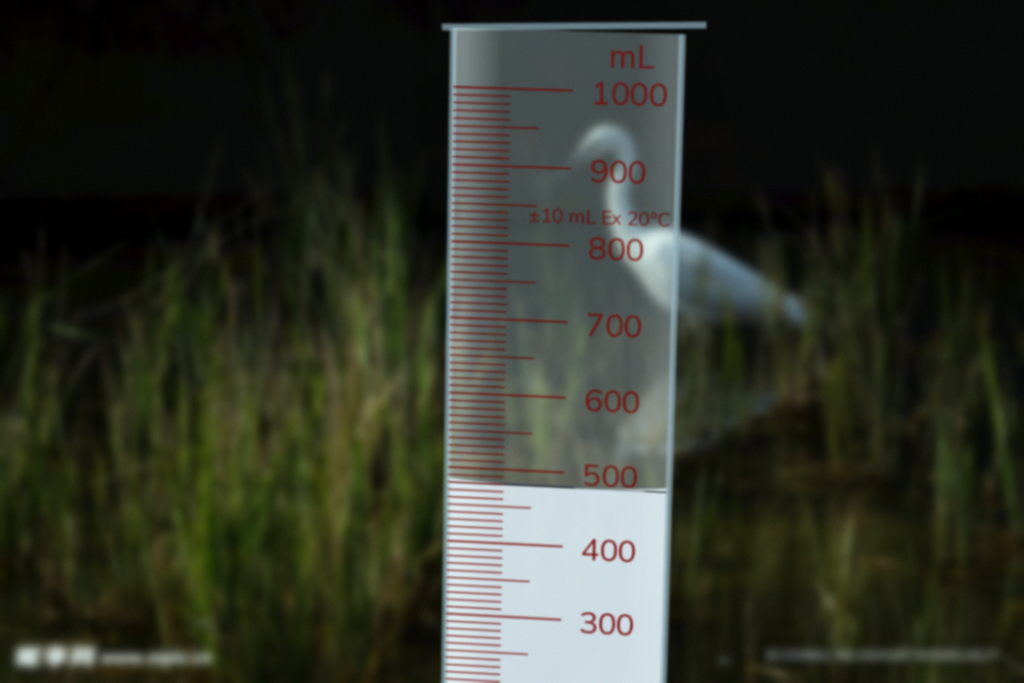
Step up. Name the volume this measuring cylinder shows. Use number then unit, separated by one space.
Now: 480 mL
